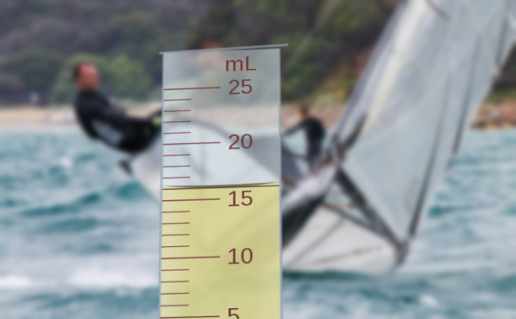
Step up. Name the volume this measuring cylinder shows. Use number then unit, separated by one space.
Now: 16 mL
